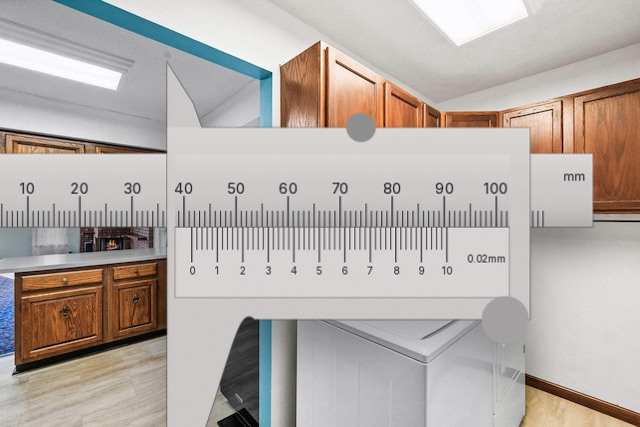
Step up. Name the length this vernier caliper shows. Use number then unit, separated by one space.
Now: 41.5 mm
